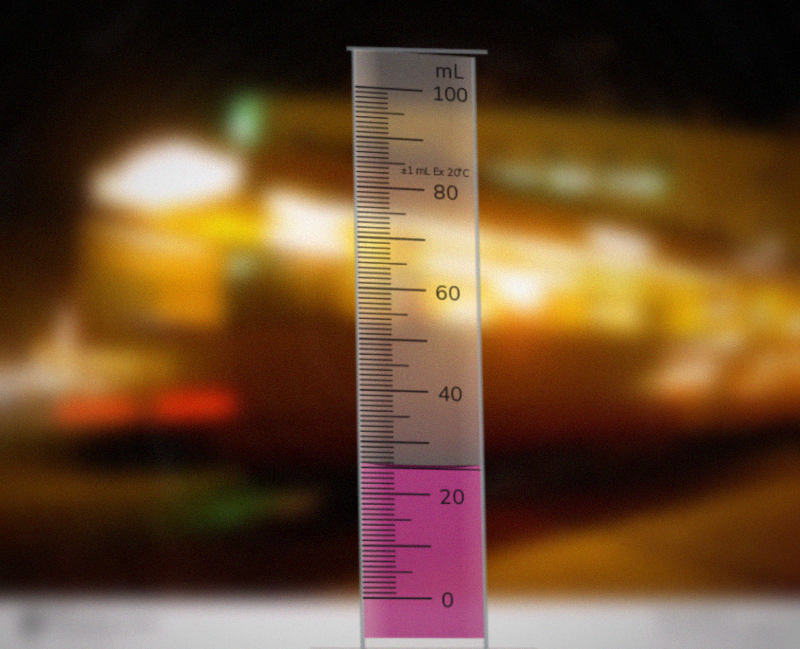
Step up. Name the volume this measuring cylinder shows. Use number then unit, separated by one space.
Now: 25 mL
